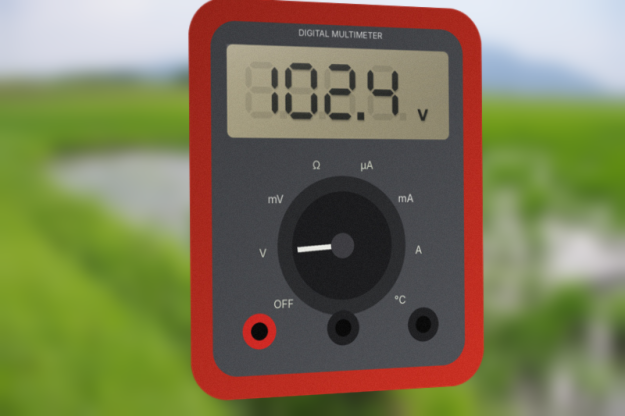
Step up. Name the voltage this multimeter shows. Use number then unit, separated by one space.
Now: 102.4 V
